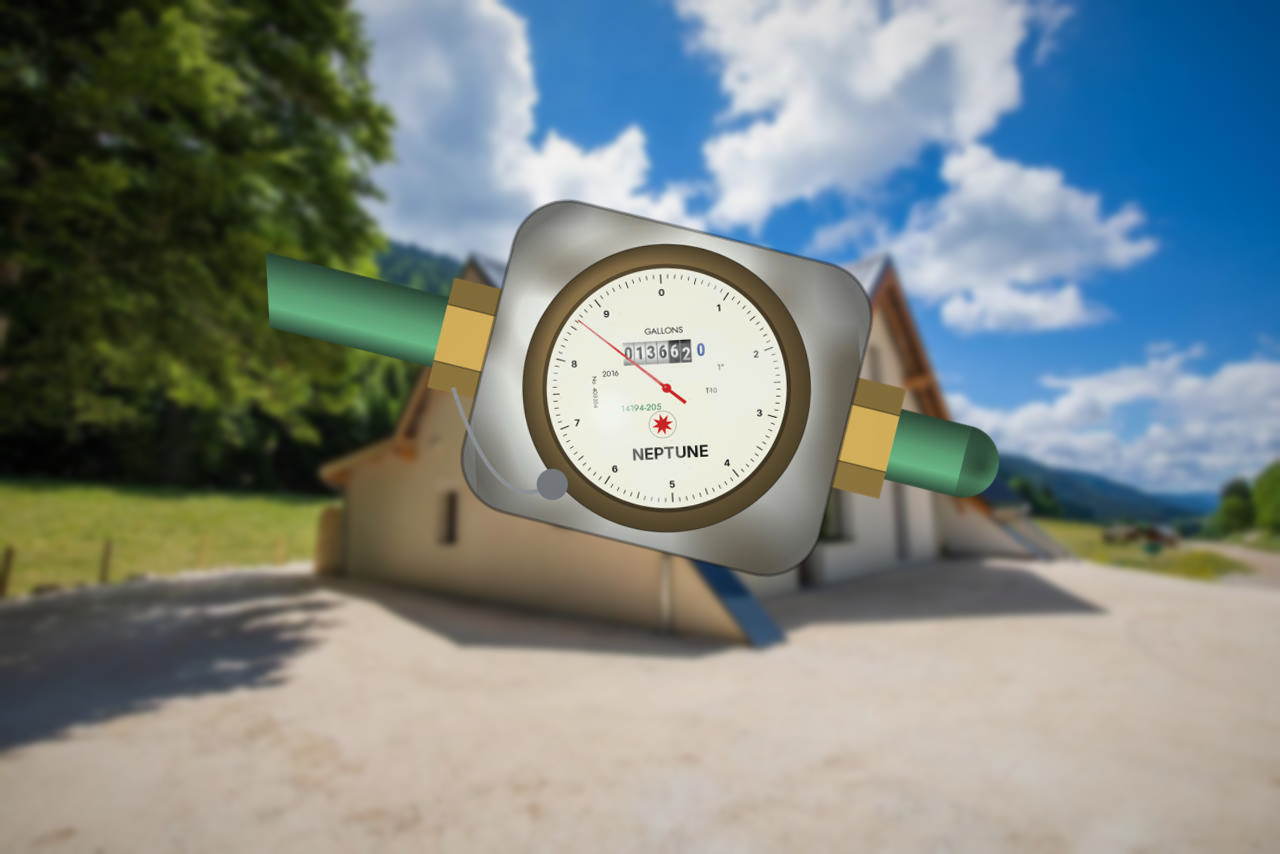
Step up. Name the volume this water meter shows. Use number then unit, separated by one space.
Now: 136618.6 gal
